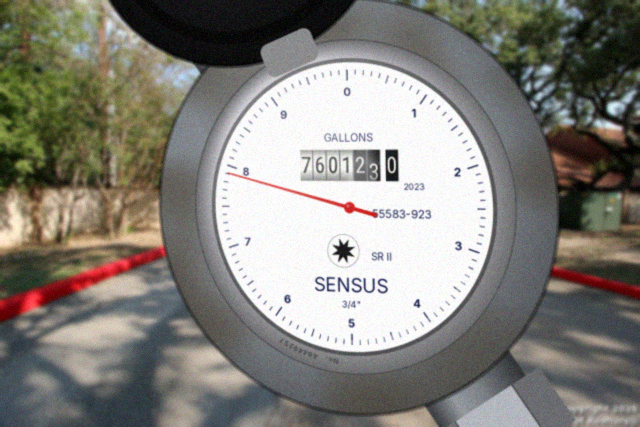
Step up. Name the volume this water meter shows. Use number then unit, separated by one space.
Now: 7601227.9 gal
